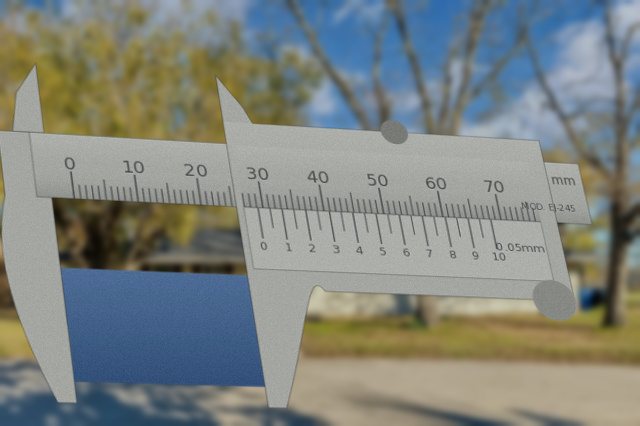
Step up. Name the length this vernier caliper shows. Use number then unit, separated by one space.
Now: 29.2 mm
